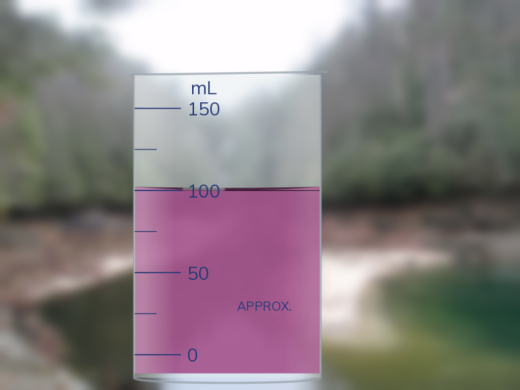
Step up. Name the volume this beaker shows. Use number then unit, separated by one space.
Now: 100 mL
